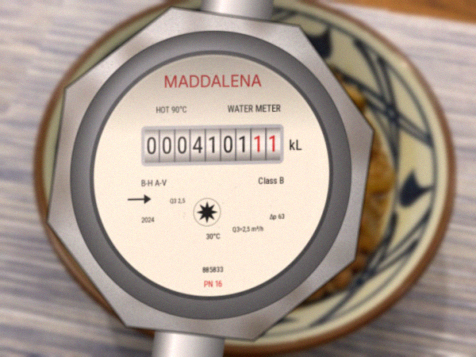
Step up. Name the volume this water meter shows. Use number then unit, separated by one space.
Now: 4101.11 kL
